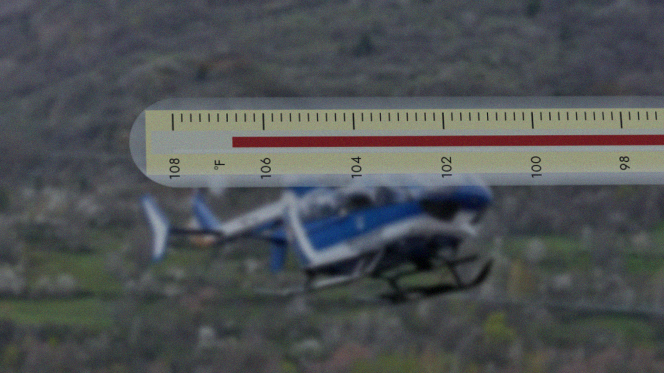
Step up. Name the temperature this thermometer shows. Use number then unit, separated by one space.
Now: 106.7 °F
